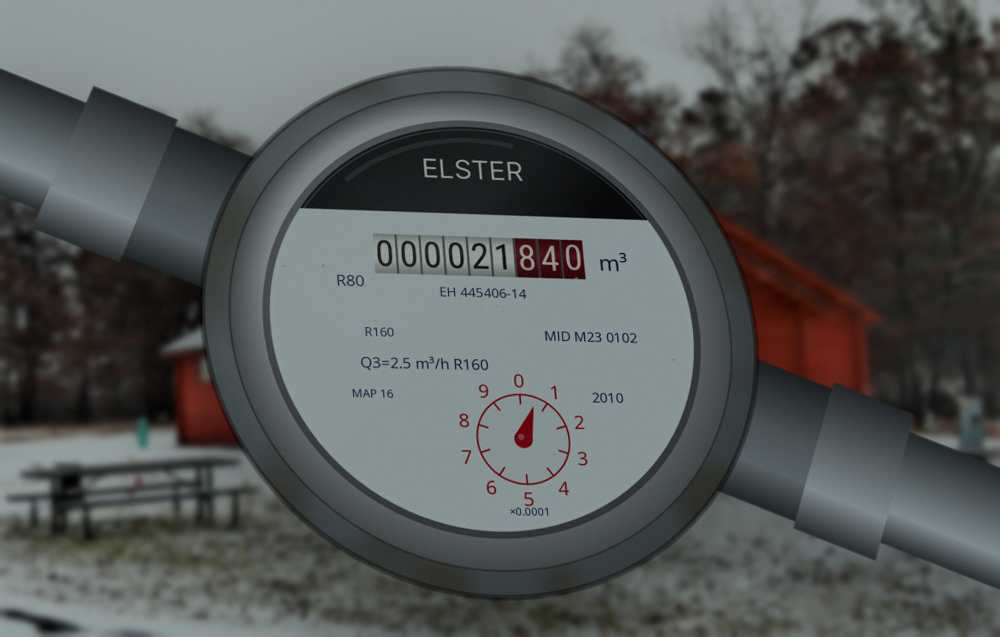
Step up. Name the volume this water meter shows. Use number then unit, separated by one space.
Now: 21.8400 m³
